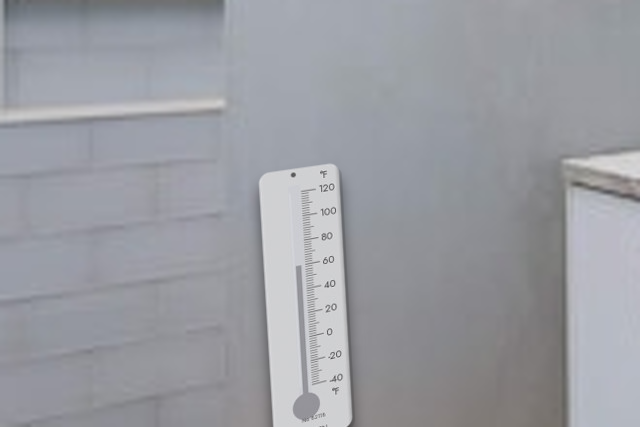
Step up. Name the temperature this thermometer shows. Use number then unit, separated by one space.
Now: 60 °F
